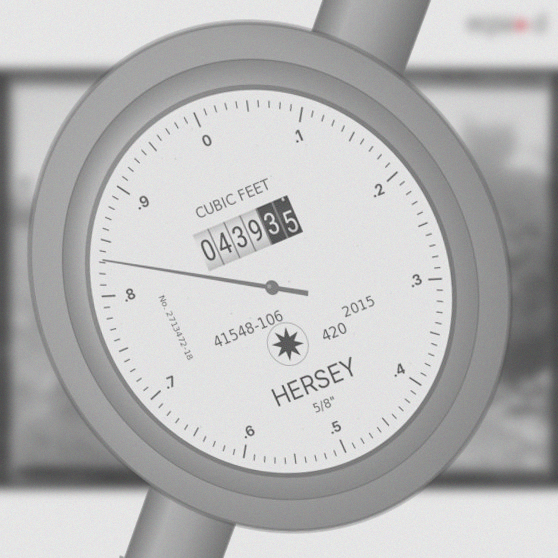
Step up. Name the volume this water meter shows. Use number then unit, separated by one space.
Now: 43934.83 ft³
